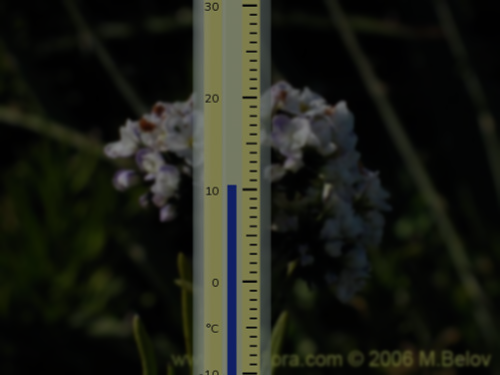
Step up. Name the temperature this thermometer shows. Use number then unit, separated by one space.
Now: 10.5 °C
